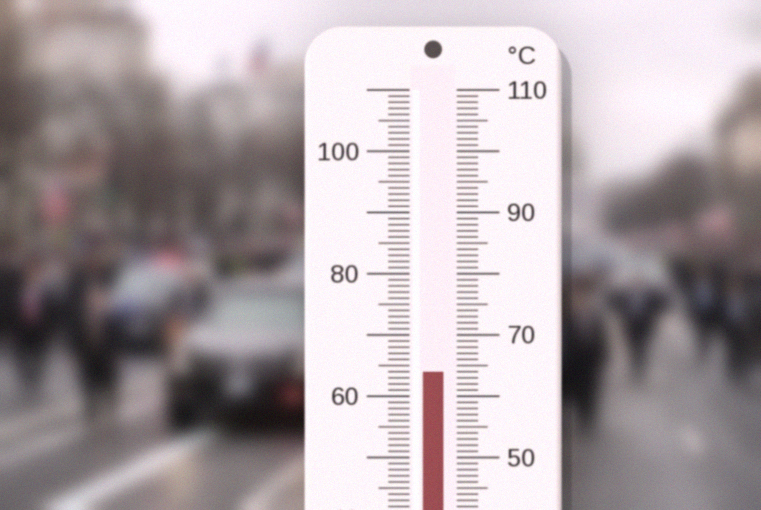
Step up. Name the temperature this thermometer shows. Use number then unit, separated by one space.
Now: 64 °C
